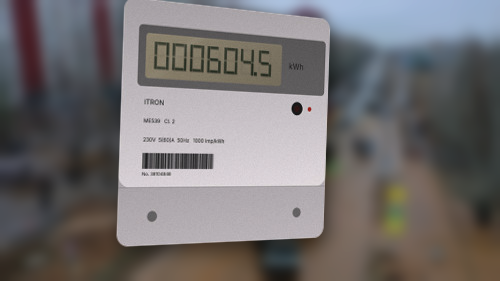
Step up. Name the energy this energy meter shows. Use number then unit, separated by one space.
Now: 604.5 kWh
